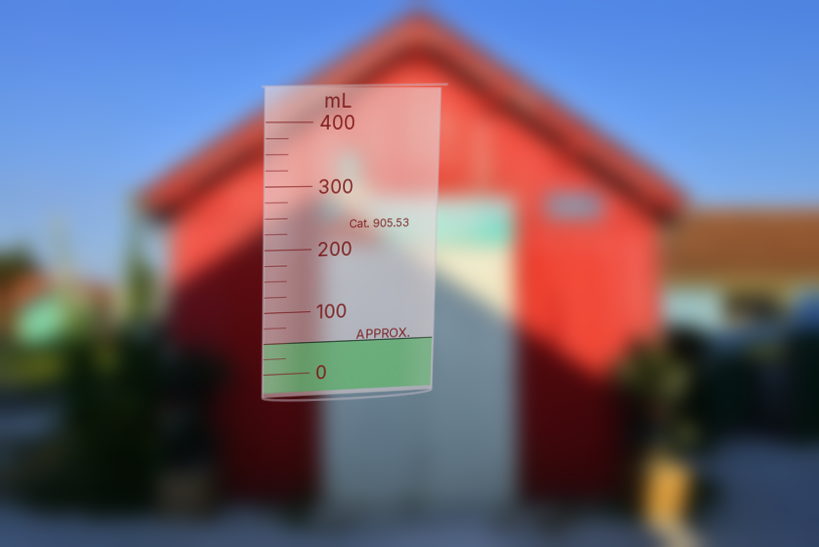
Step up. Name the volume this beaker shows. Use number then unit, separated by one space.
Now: 50 mL
